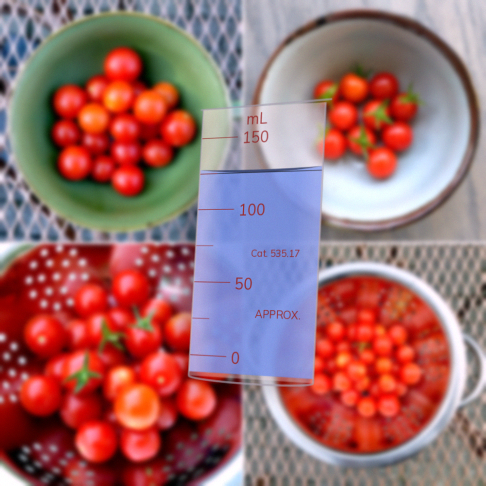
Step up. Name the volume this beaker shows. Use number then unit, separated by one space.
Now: 125 mL
